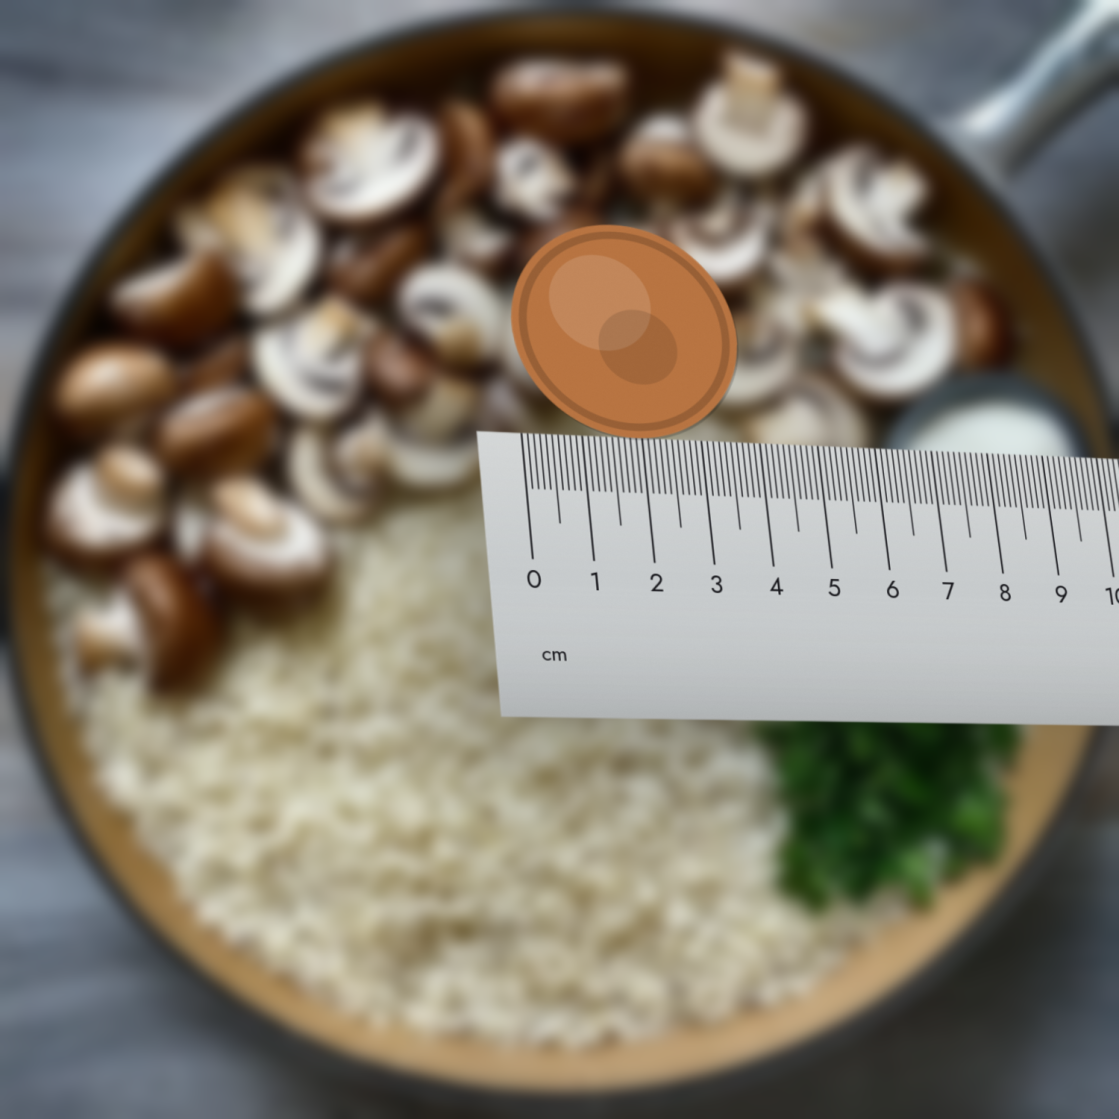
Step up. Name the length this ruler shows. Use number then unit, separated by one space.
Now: 3.8 cm
